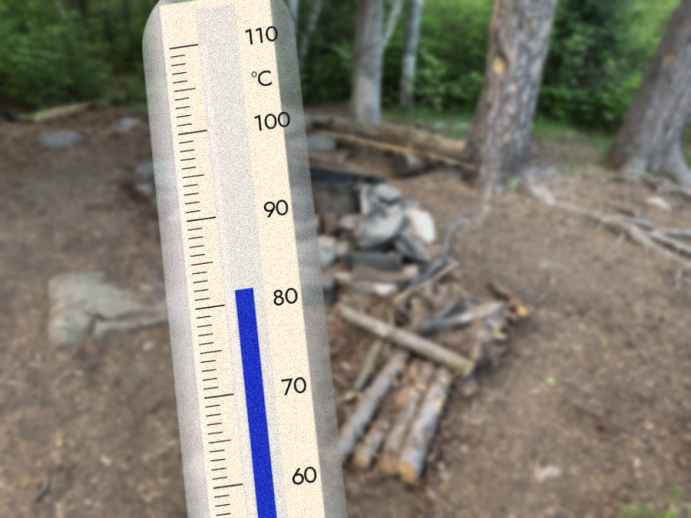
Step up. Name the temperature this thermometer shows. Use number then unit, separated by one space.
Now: 81.5 °C
